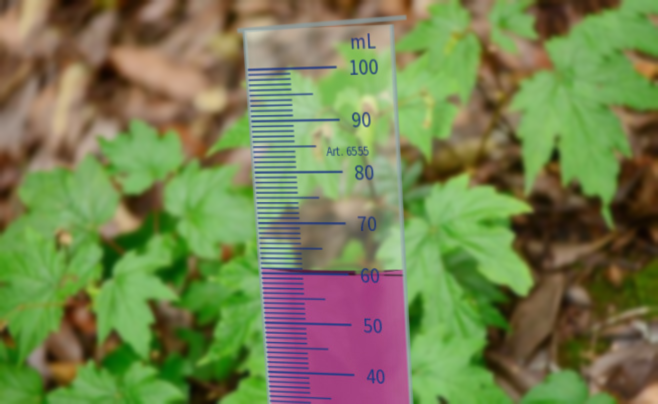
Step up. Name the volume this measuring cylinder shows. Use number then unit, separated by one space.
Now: 60 mL
